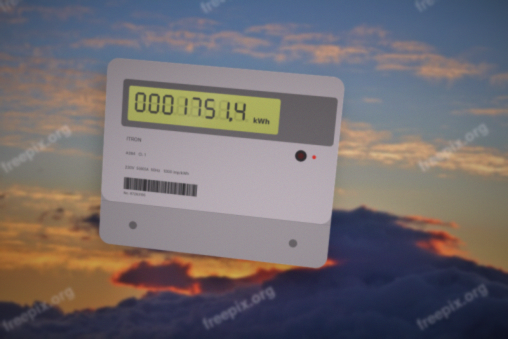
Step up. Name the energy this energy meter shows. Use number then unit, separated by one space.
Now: 1751.4 kWh
